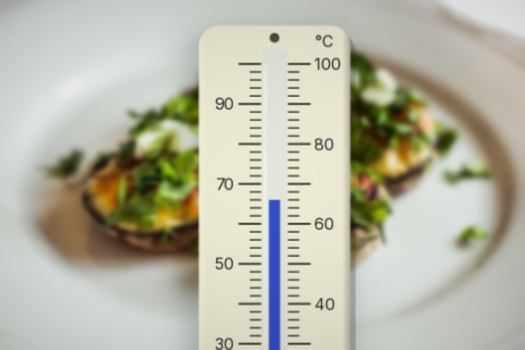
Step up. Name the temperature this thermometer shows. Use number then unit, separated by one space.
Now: 66 °C
